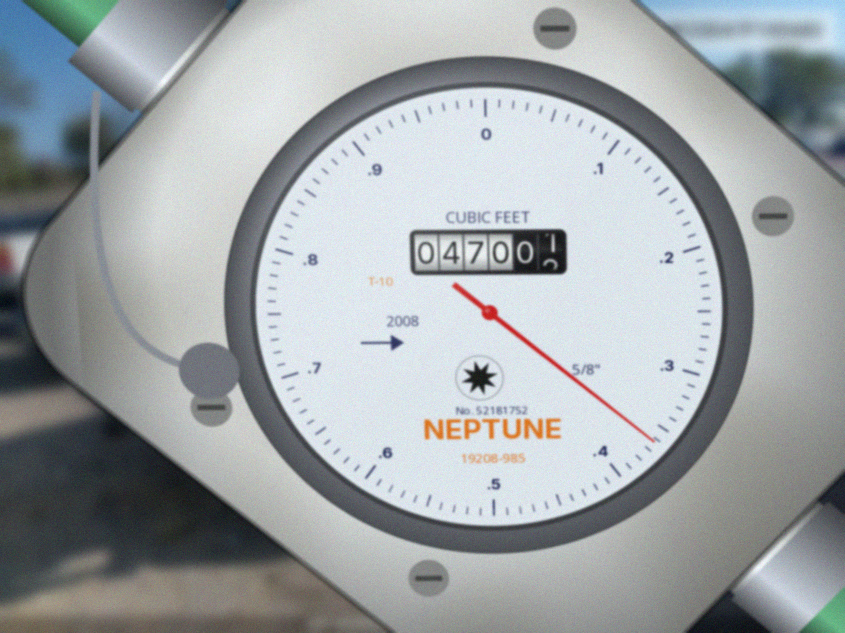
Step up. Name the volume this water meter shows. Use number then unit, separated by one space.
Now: 47001.36 ft³
